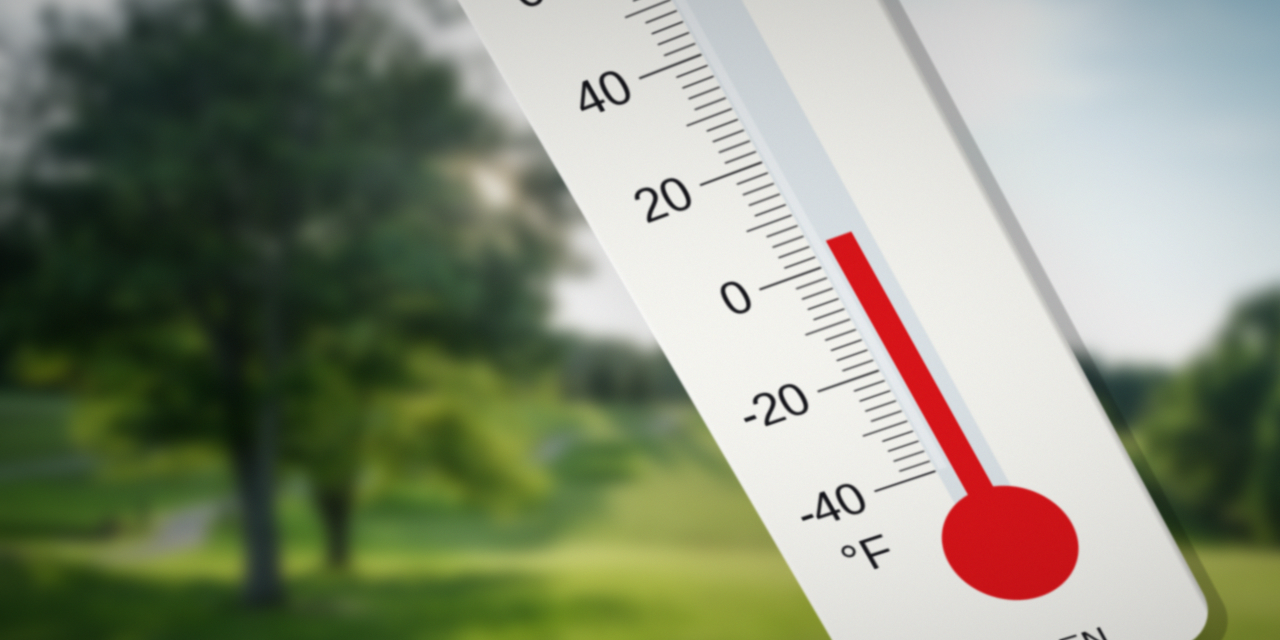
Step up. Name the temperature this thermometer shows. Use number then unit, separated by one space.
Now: 4 °F
